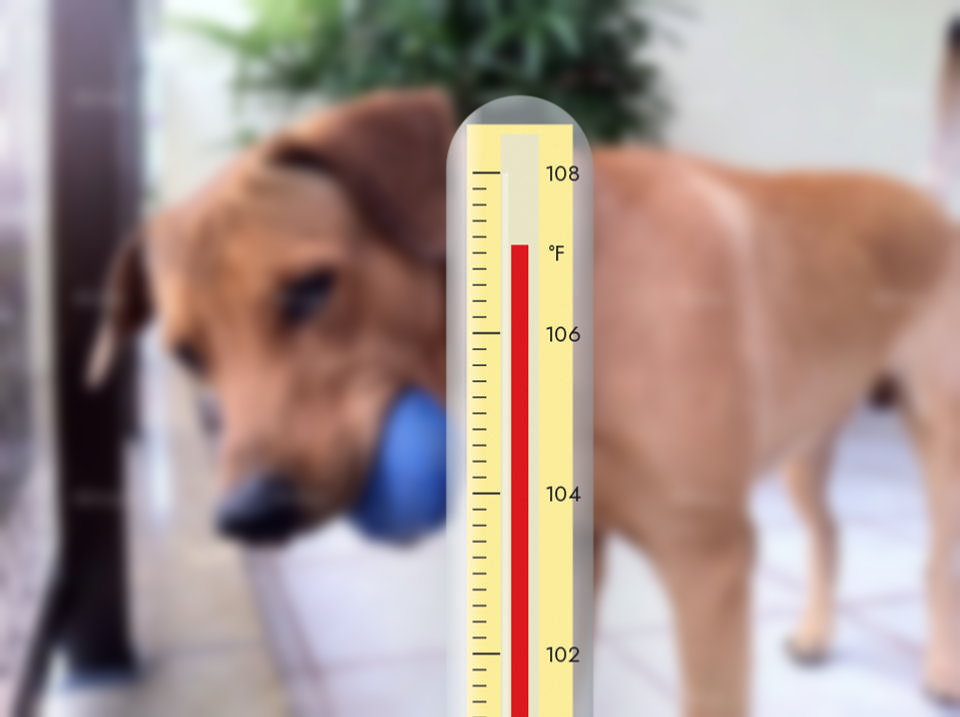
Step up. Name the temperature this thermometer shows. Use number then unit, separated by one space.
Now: 107.1 °F
